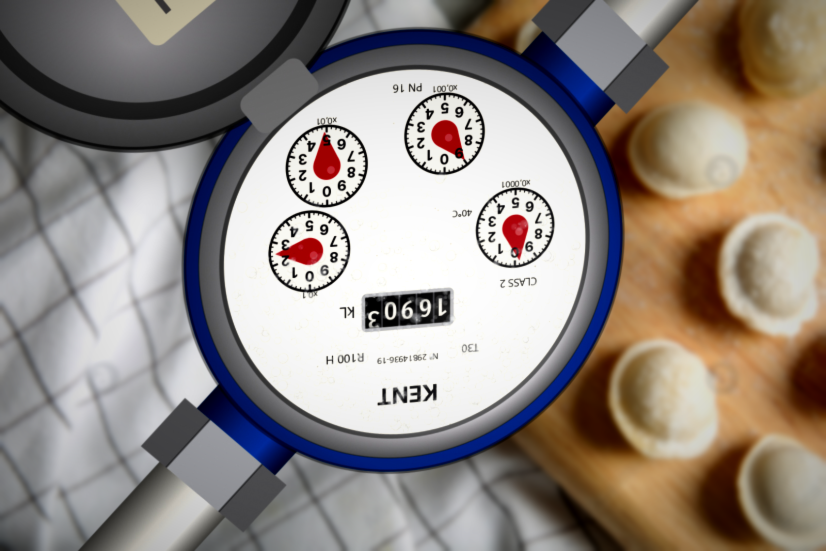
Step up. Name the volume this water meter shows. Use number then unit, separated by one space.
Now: 16903.2489 kL
